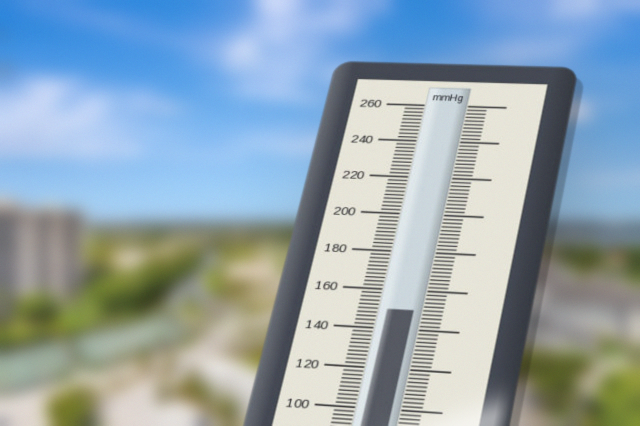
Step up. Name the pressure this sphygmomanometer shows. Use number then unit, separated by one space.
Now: 150 mmHg
